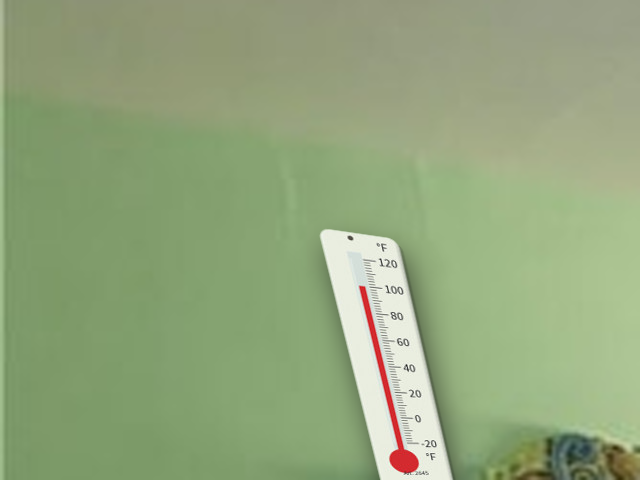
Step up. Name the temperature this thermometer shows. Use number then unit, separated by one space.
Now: 100 °F
